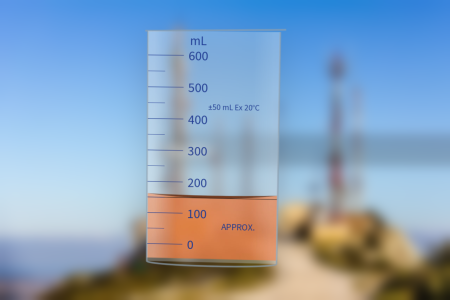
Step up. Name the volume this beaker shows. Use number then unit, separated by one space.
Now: 150 mL
